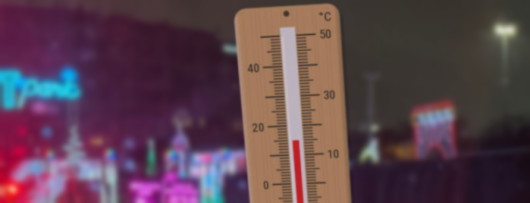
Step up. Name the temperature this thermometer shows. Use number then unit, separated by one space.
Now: 15 °C
